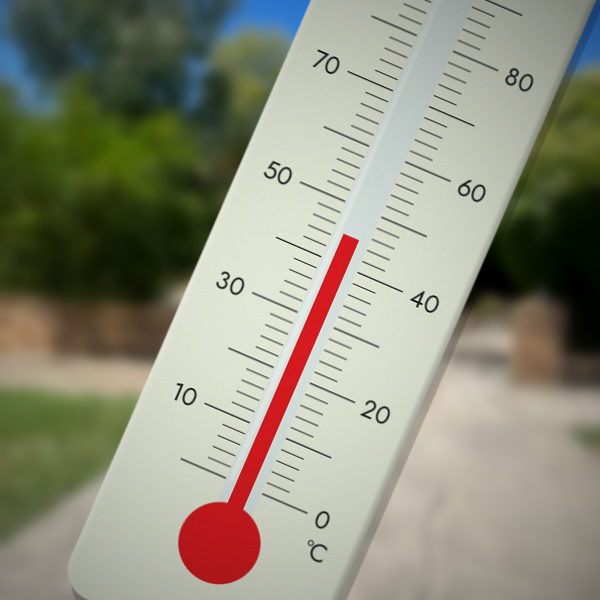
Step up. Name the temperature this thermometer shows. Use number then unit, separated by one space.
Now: 45 °C
